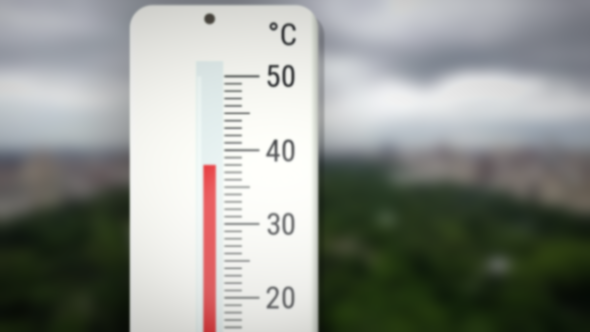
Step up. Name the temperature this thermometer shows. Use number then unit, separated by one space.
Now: 38 °C
